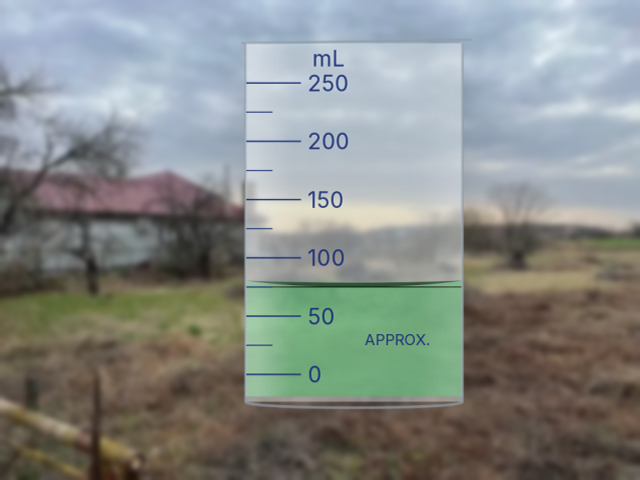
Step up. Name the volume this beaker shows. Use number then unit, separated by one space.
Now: 75 mL
